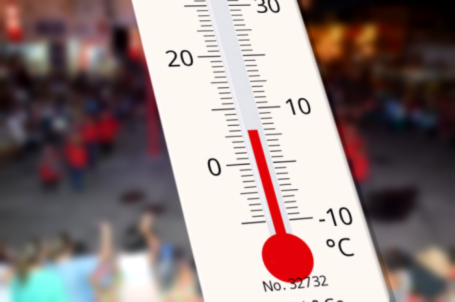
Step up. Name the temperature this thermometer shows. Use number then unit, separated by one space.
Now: 6 °C
